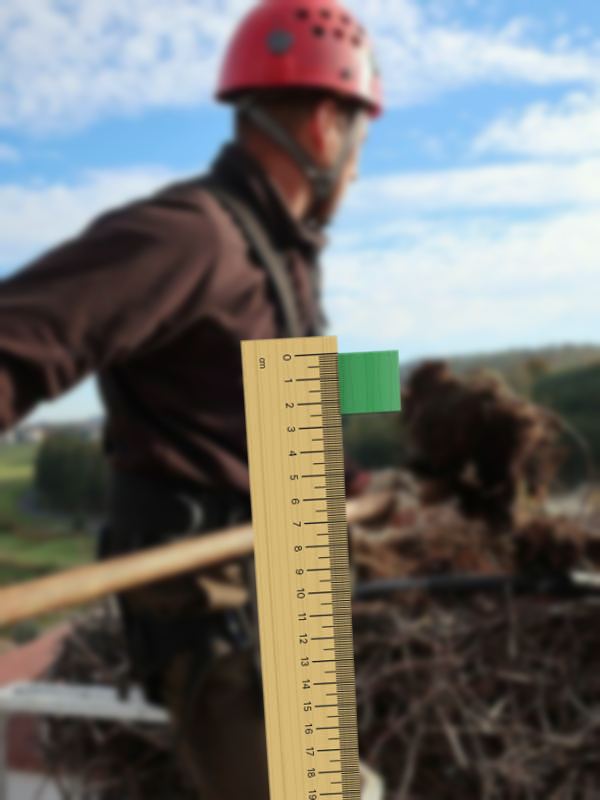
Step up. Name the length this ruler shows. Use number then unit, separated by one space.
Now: 2.5 cm
